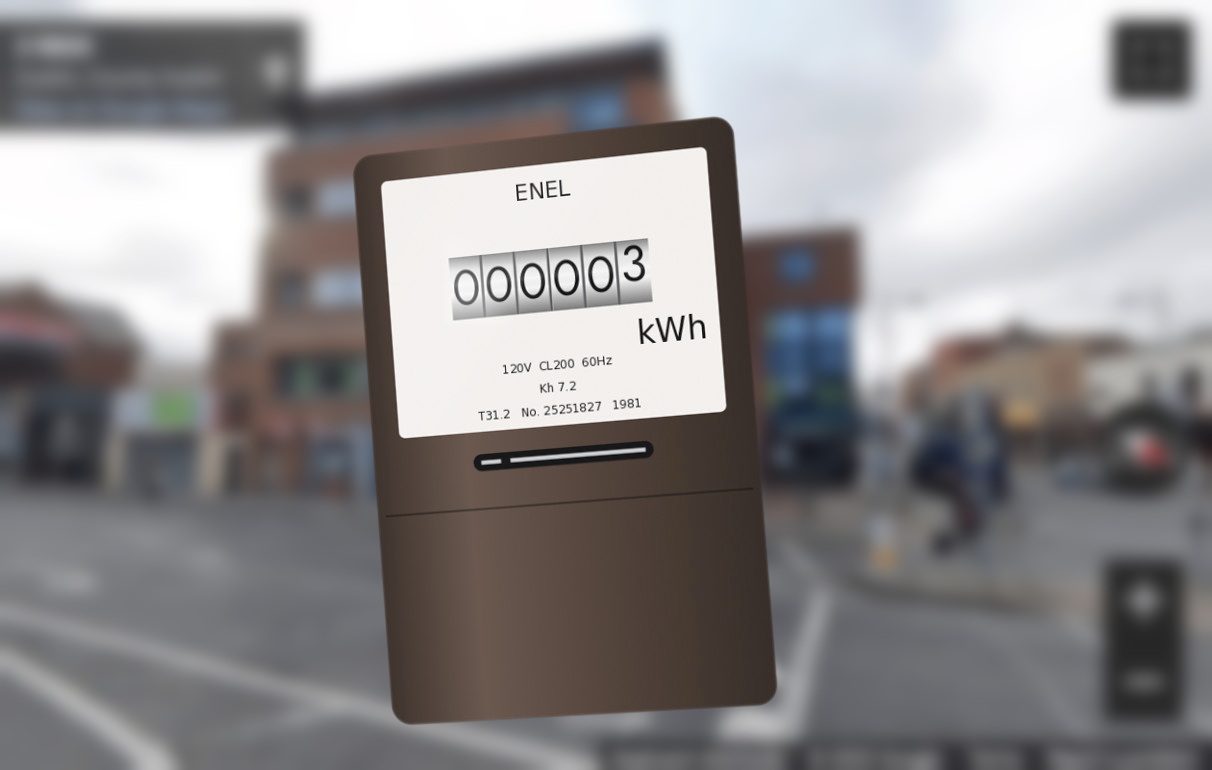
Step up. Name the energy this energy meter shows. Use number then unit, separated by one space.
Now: 3 kWh
